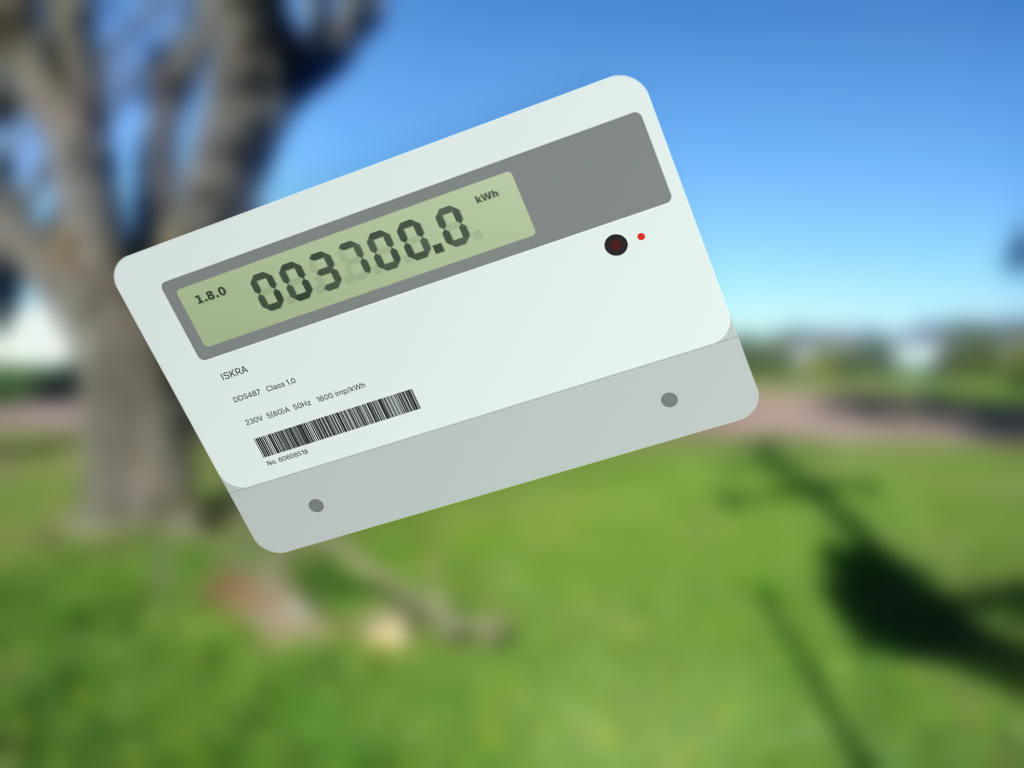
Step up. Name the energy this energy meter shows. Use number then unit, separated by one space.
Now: 3700.0 kWh
